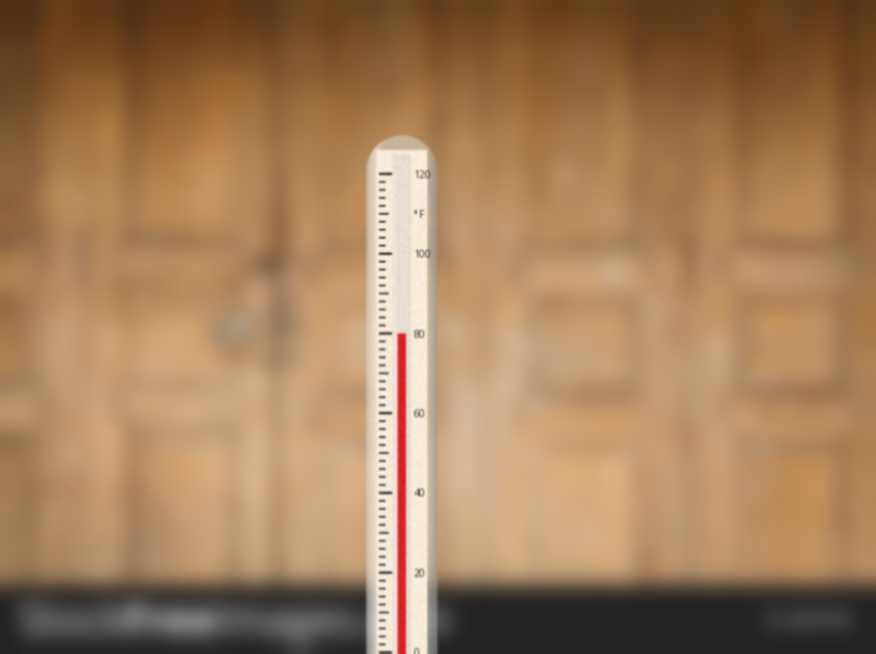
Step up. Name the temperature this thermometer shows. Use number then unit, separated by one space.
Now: 80 °F
